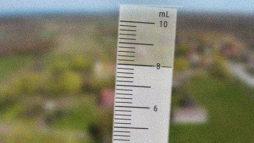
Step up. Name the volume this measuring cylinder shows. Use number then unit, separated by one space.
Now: 8 mL
